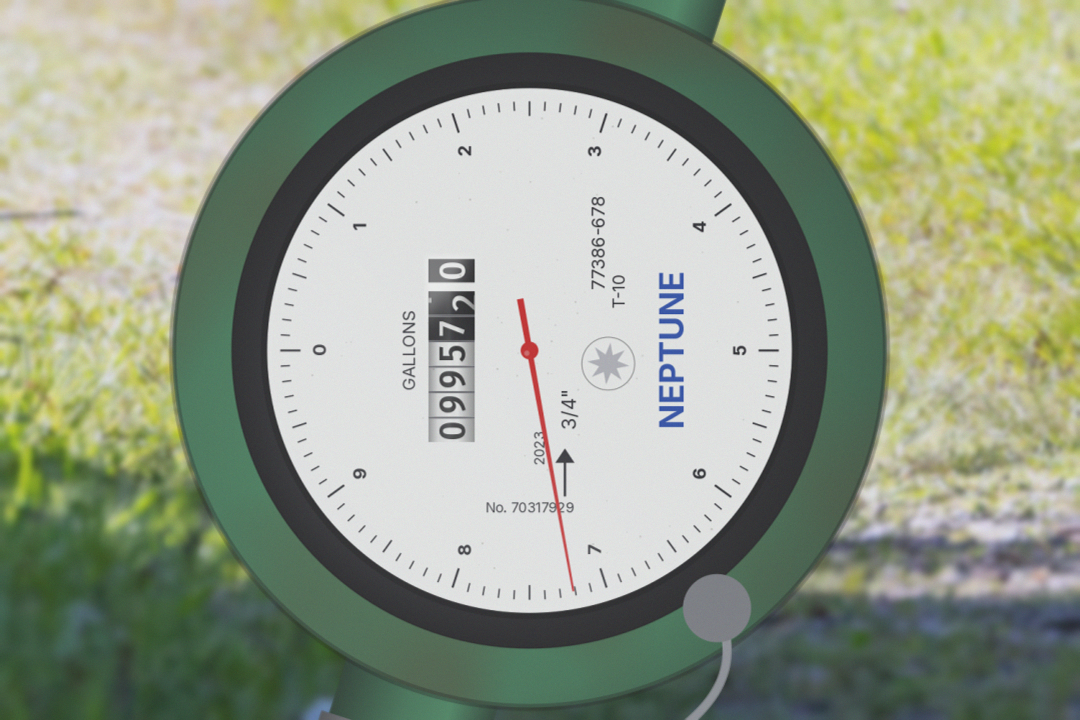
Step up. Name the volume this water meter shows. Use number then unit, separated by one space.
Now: 995717.2 gal
